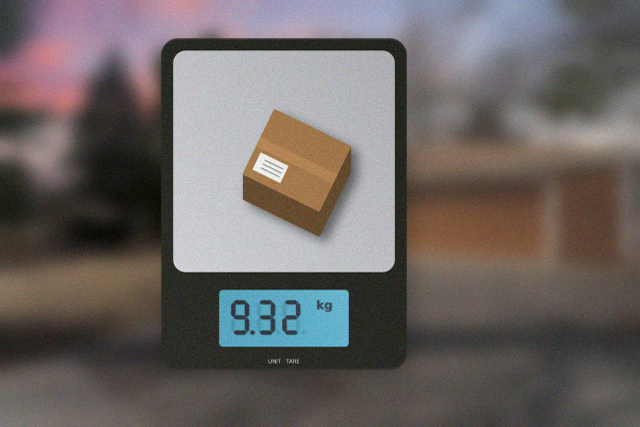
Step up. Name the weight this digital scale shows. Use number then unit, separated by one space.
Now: 9.32 kg
